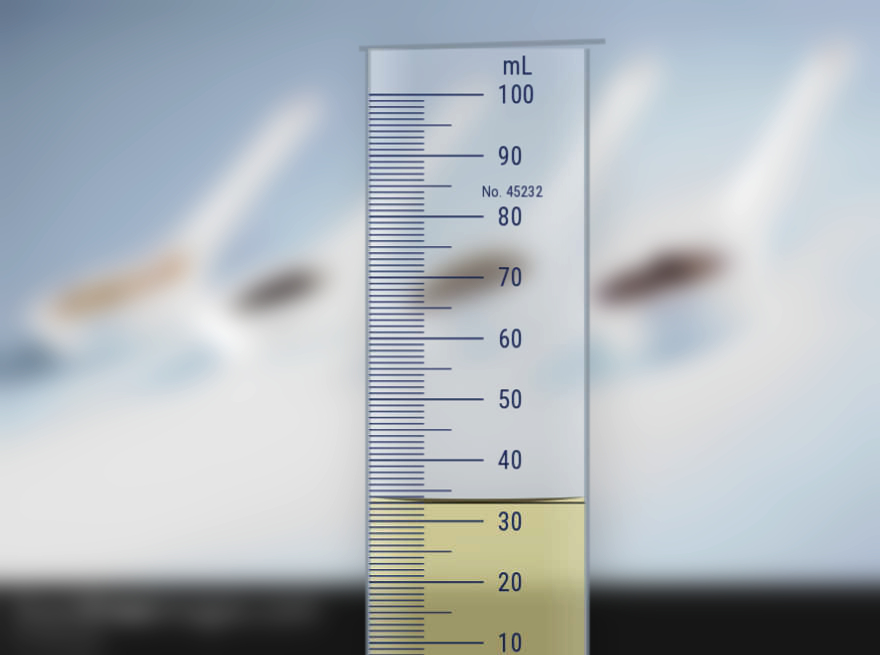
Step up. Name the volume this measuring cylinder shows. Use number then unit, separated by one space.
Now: 33 mL
